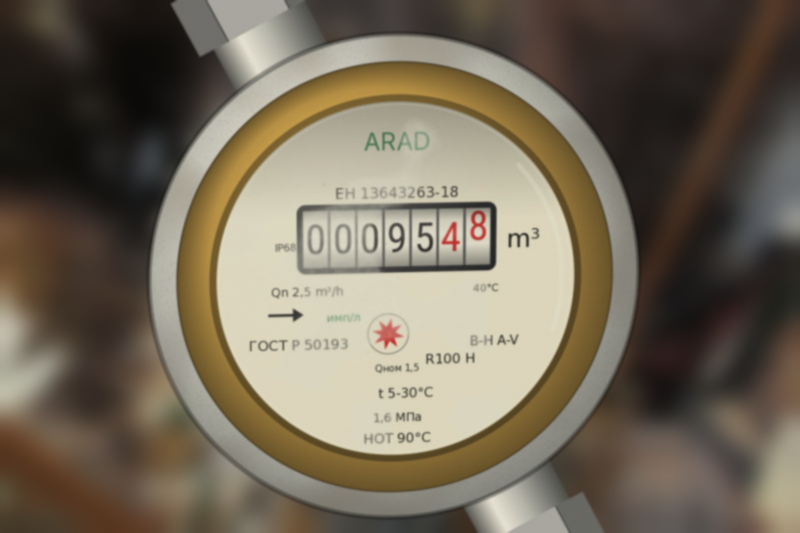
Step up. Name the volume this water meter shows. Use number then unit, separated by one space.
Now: 95.48 m³
